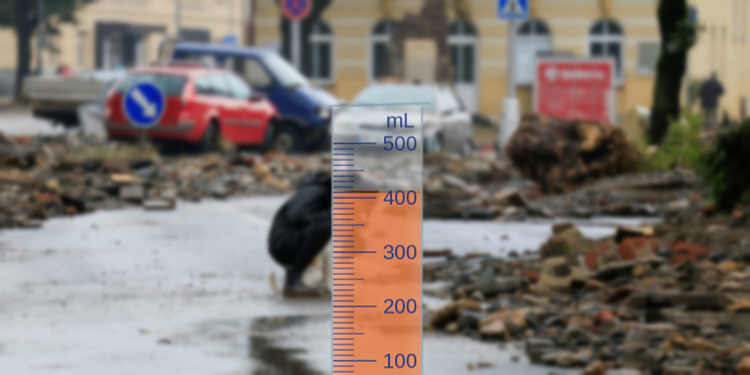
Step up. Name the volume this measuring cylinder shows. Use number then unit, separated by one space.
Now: 410 mL
